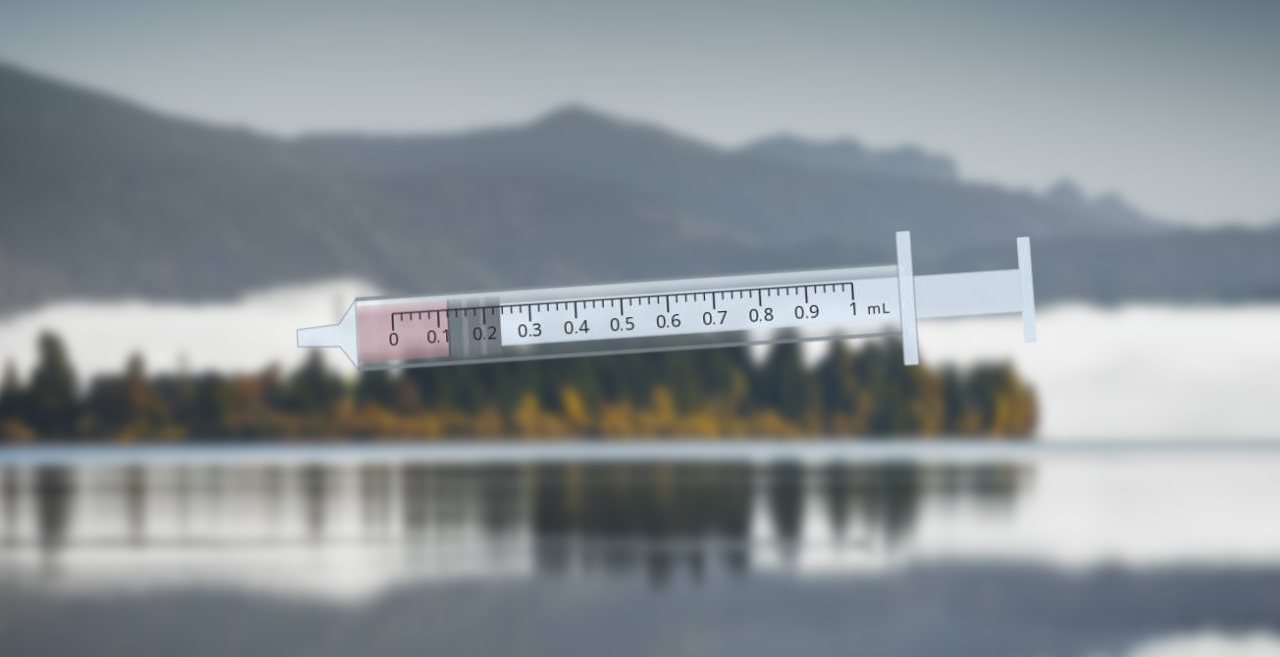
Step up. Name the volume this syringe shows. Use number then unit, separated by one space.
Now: 0.12 mL
